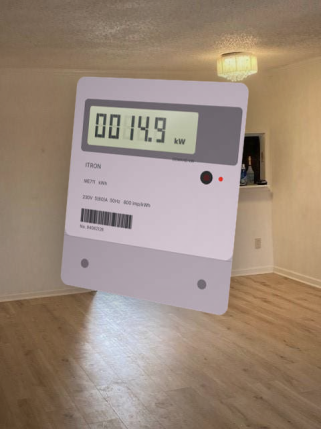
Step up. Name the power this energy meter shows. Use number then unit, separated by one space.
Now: 14.9 kW
